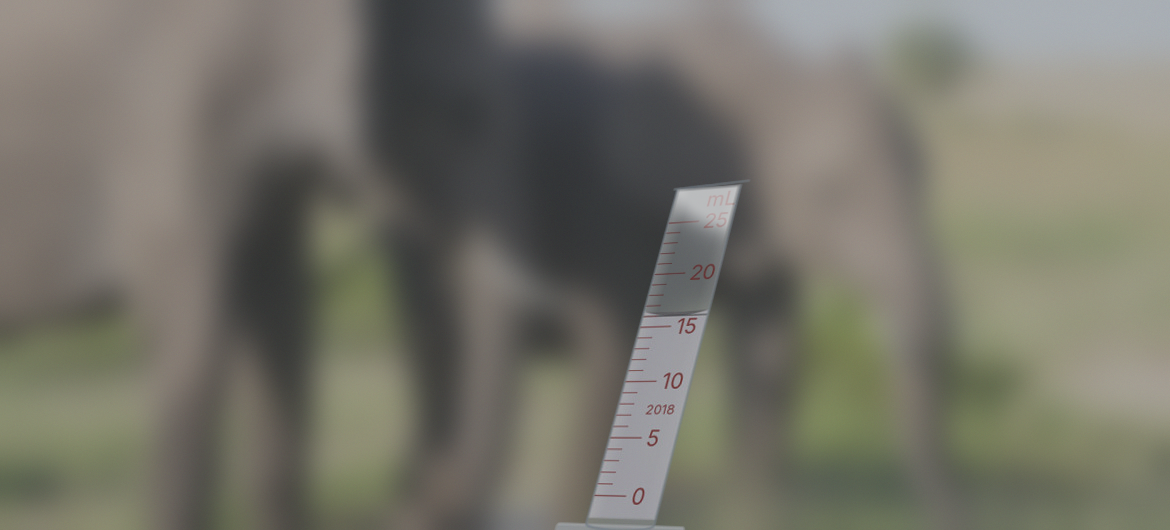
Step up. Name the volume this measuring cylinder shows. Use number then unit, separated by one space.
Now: 16 mL
